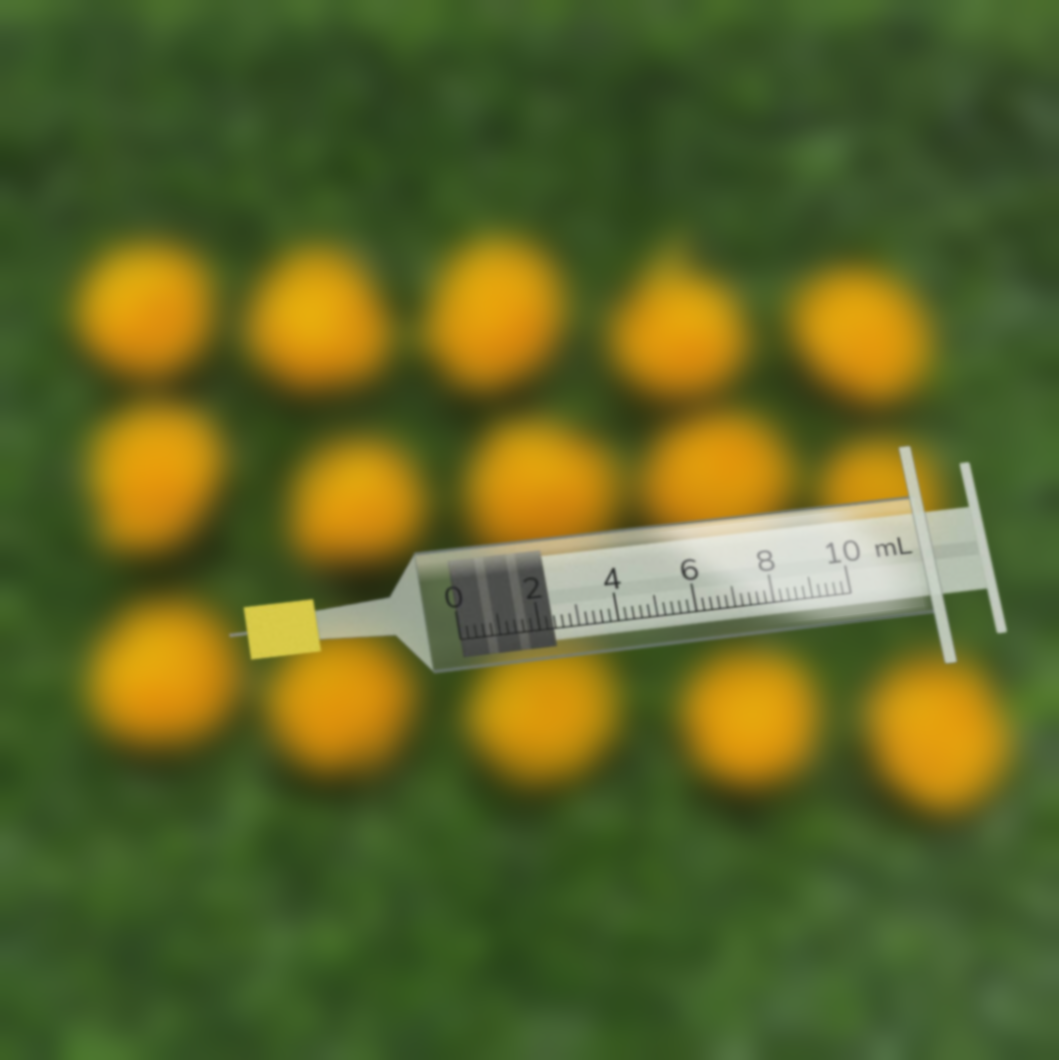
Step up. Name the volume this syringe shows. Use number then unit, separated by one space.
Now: 0 mL
